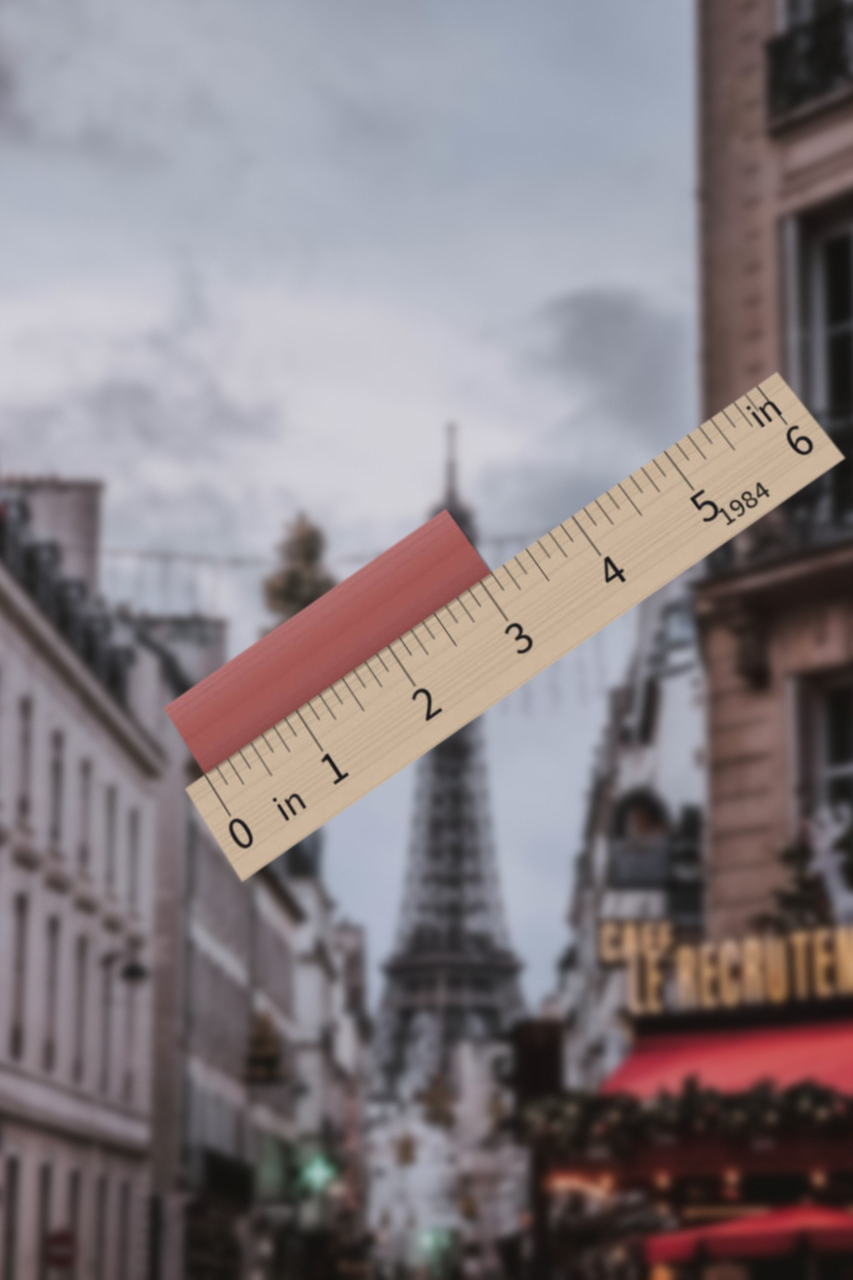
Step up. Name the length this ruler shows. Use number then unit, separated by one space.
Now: 3.125 in
